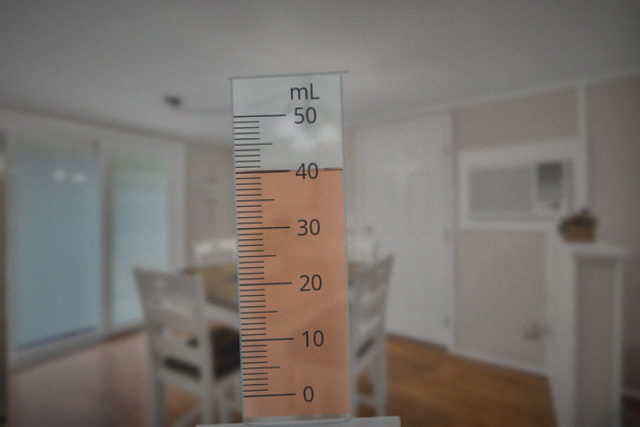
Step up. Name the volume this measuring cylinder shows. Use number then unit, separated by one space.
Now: 40 mL
